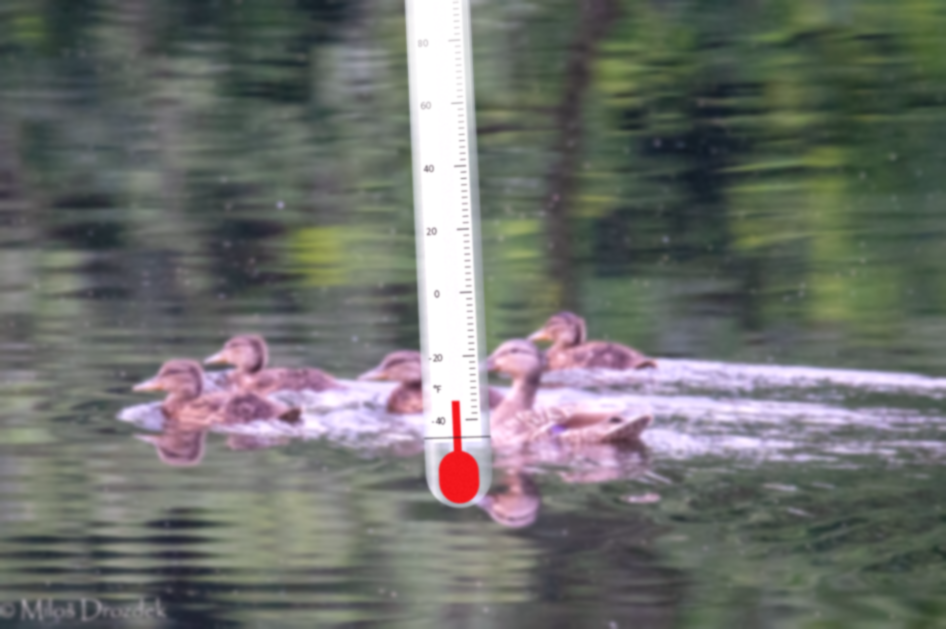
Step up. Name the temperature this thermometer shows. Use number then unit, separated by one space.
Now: -34 °F
